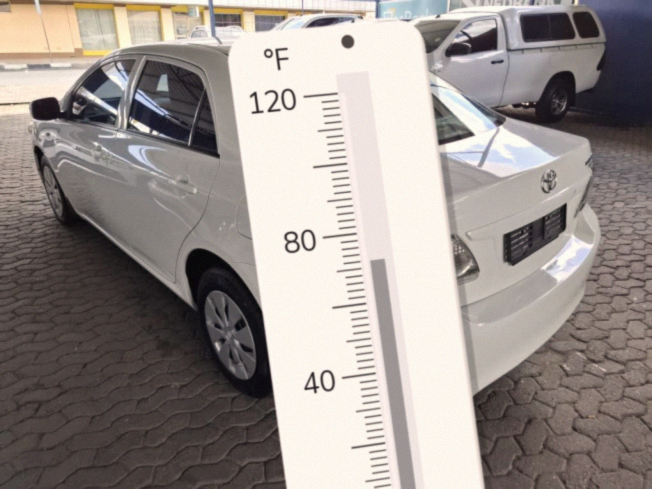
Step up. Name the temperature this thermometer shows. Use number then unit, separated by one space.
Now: 72 °F
